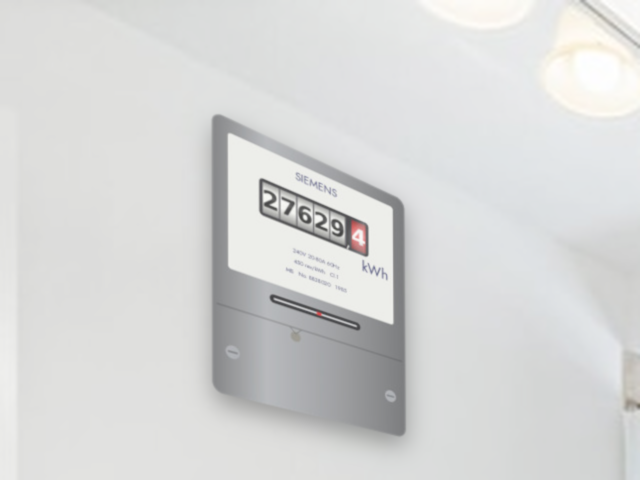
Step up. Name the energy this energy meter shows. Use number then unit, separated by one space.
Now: 27629.4 kWh
